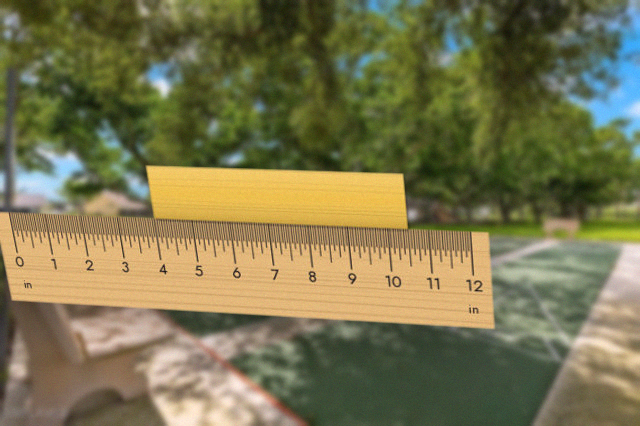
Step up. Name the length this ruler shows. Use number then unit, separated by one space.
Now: 6.5 in
